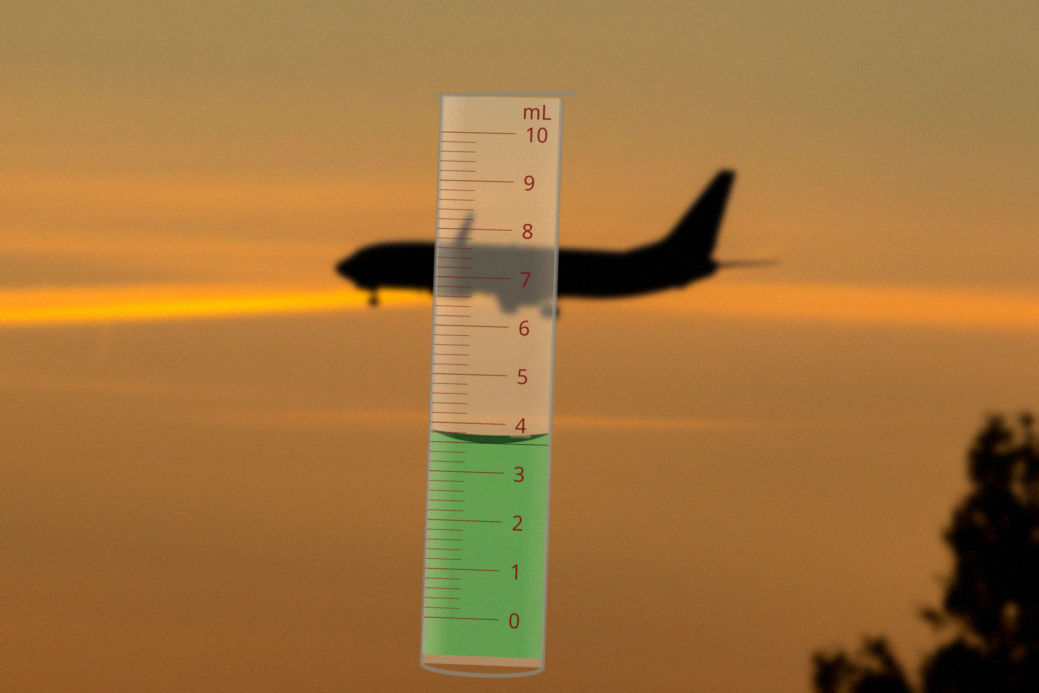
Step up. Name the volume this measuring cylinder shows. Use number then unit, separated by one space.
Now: 3.6 mL
